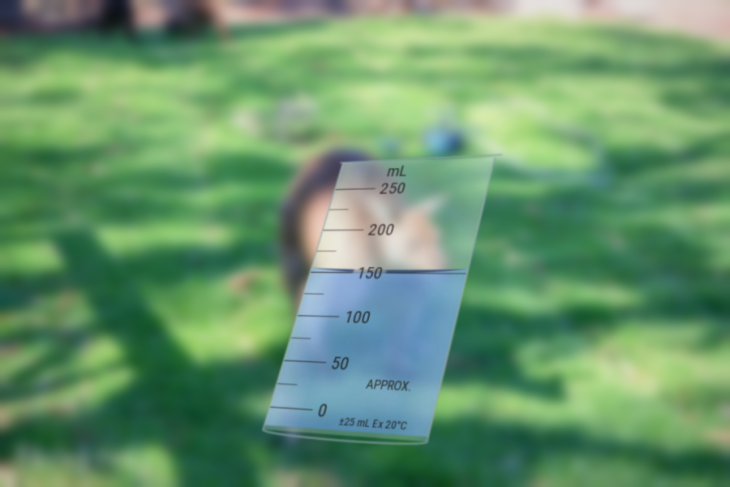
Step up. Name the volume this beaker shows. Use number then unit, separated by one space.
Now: 150 mL
